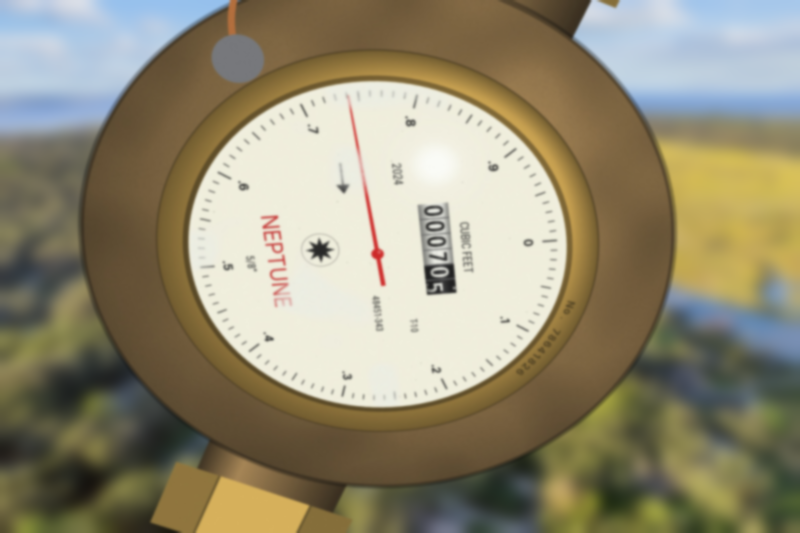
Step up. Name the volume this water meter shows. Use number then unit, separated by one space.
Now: 704.74 ft³
